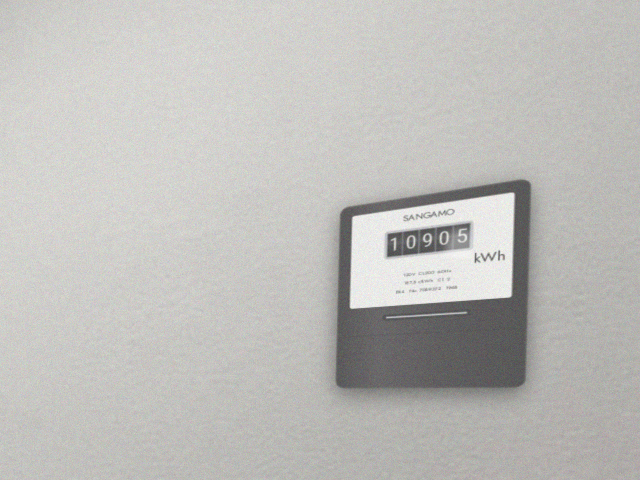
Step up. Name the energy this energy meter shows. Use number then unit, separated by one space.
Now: 10905 kWh
